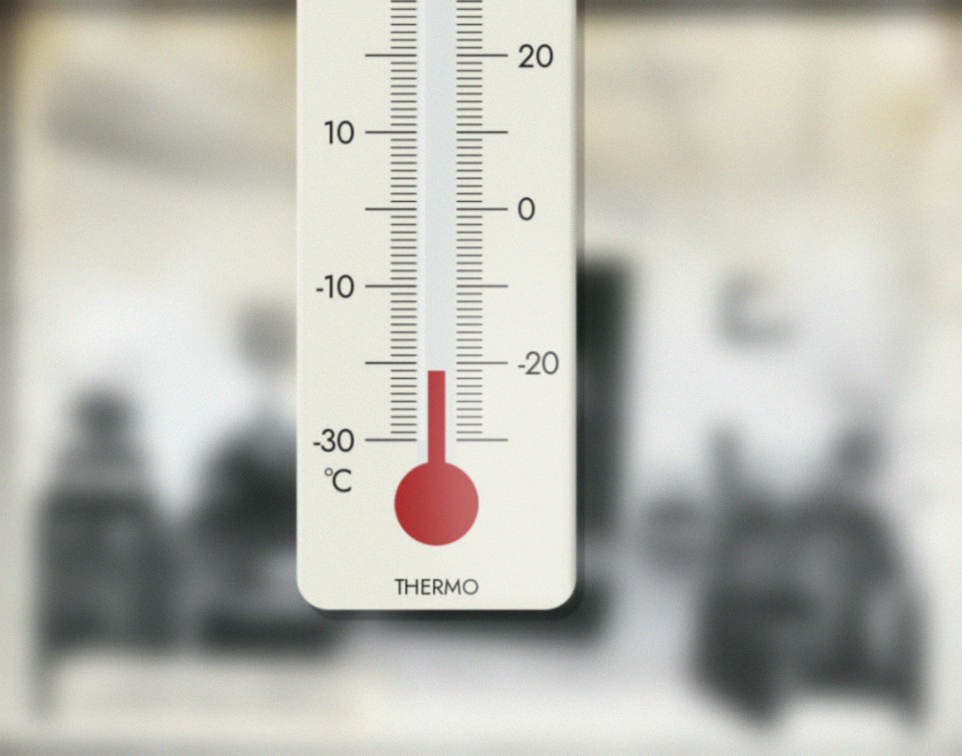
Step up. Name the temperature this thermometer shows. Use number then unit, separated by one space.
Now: -21 °C
